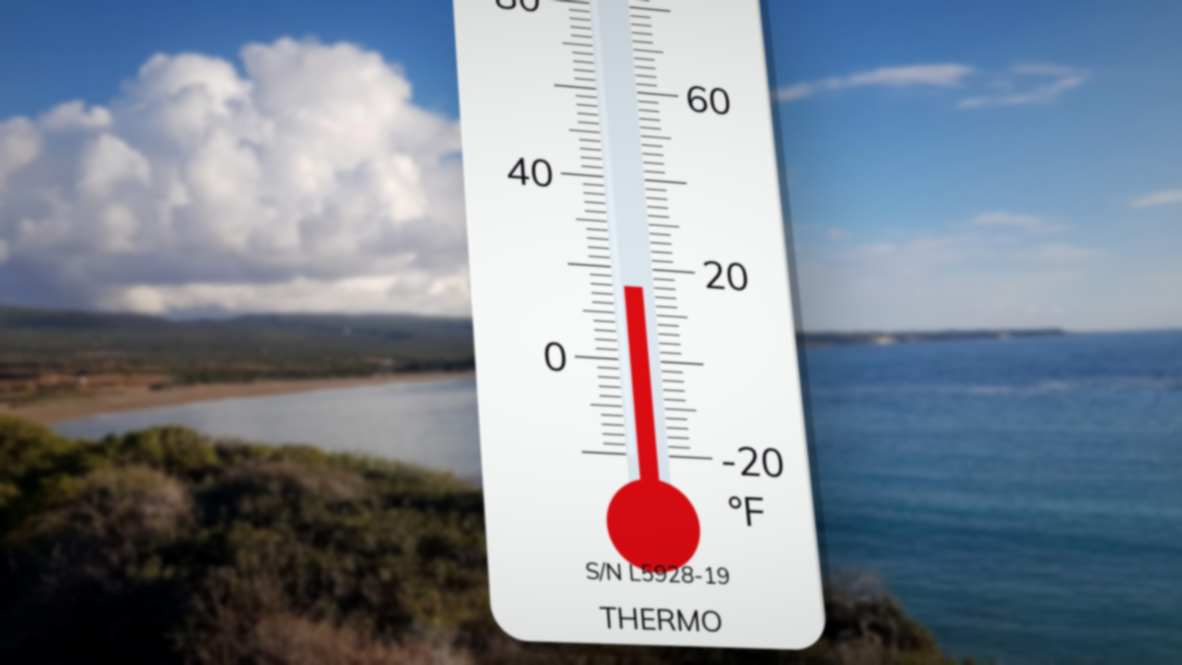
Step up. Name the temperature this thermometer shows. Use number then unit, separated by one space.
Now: 16 °F
